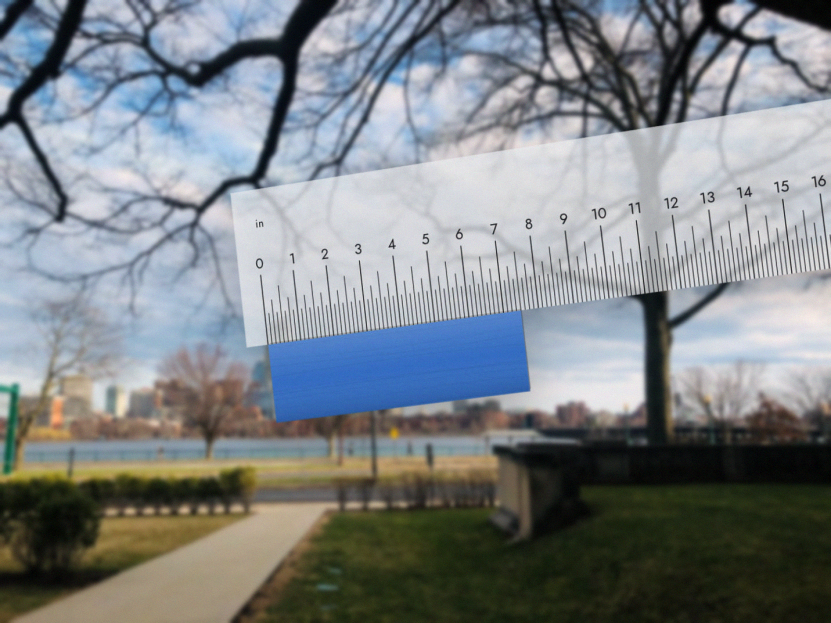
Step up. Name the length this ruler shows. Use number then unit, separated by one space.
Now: 7.5 in
